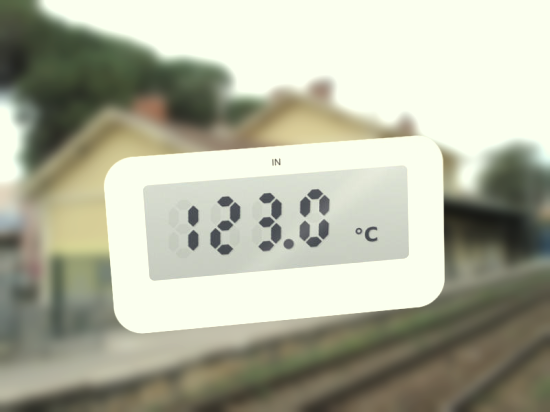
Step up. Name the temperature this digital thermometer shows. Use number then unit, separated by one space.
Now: 123.0 °C
